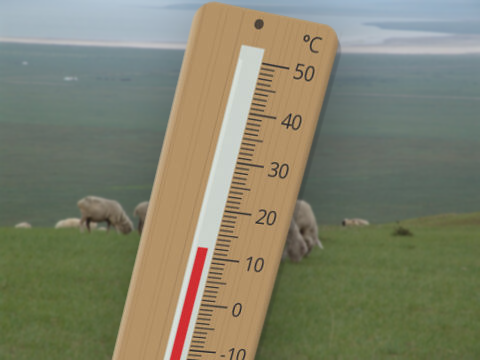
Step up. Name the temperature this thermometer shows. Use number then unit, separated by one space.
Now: 12 °C
